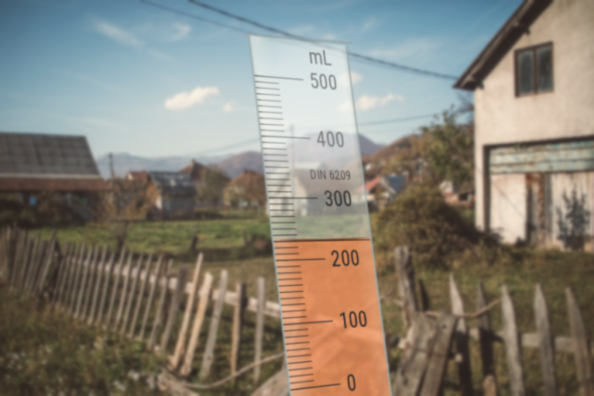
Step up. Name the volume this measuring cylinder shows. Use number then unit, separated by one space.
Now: 230 mL
